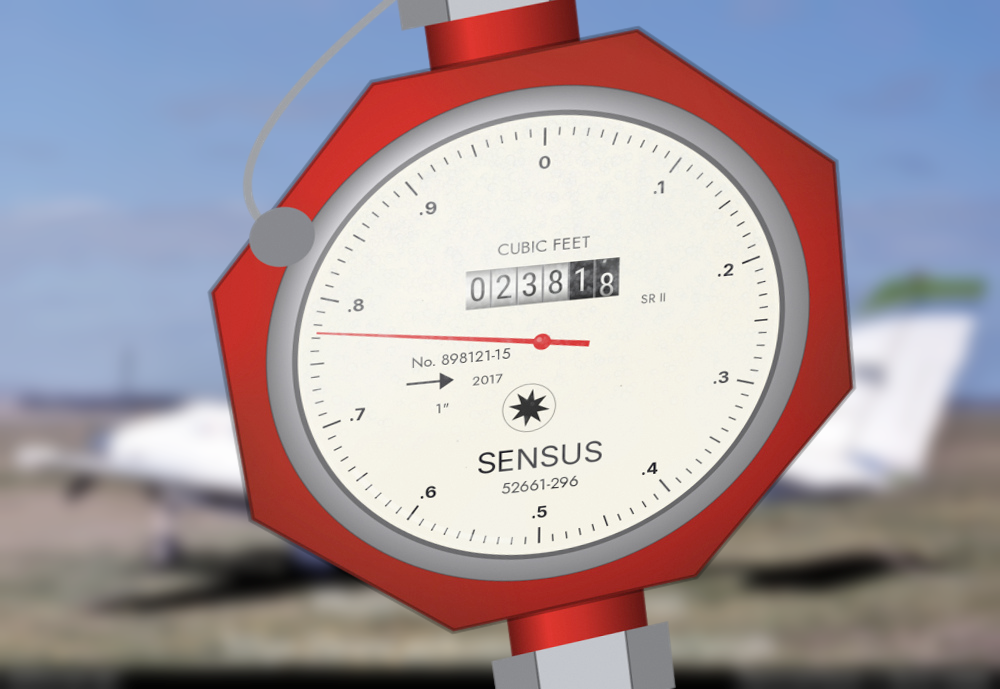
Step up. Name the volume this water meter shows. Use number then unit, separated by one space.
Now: 23817.77 ft³
